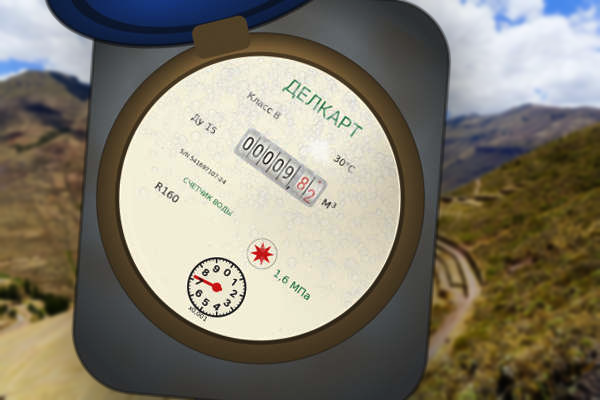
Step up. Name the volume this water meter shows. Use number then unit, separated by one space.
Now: 9.817 m³
